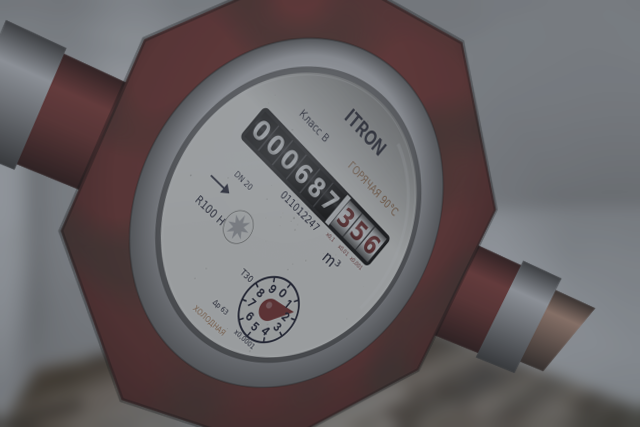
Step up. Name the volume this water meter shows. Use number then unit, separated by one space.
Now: 687.3561 m³
